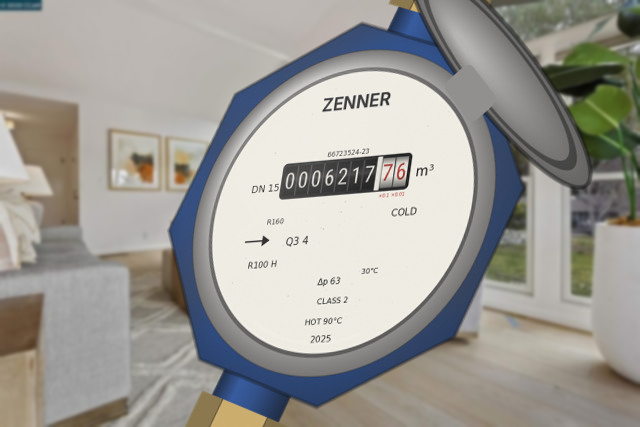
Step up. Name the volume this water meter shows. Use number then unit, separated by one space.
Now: 6217.76 m³
